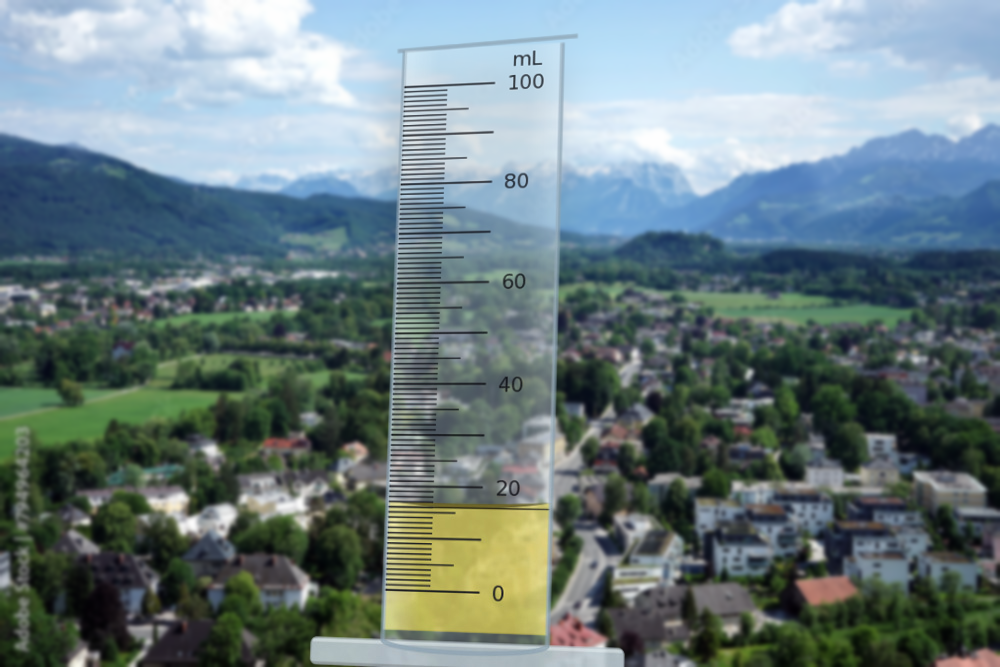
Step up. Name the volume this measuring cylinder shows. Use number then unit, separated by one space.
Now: 16 mL
